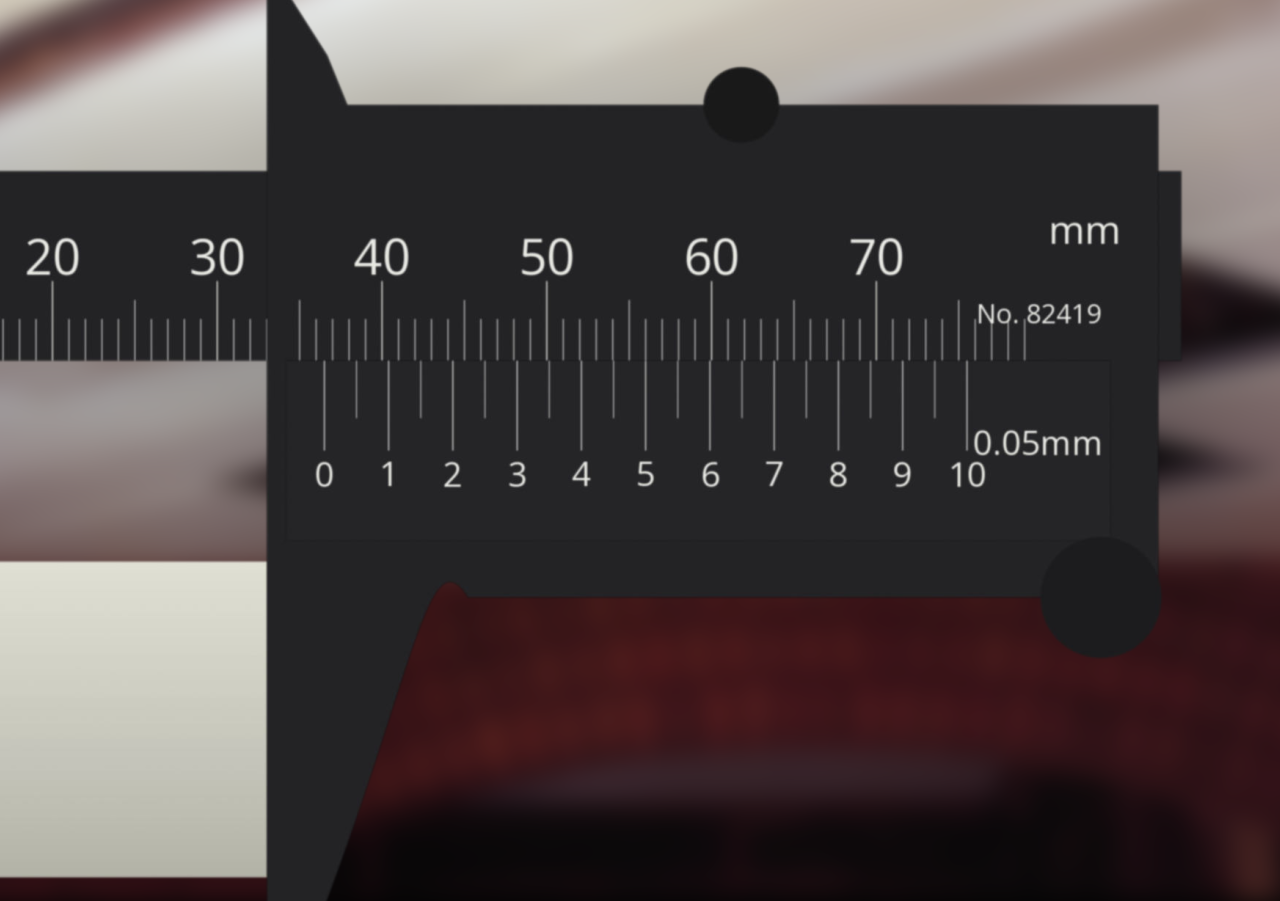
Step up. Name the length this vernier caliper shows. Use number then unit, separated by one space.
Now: 36.5 mm
